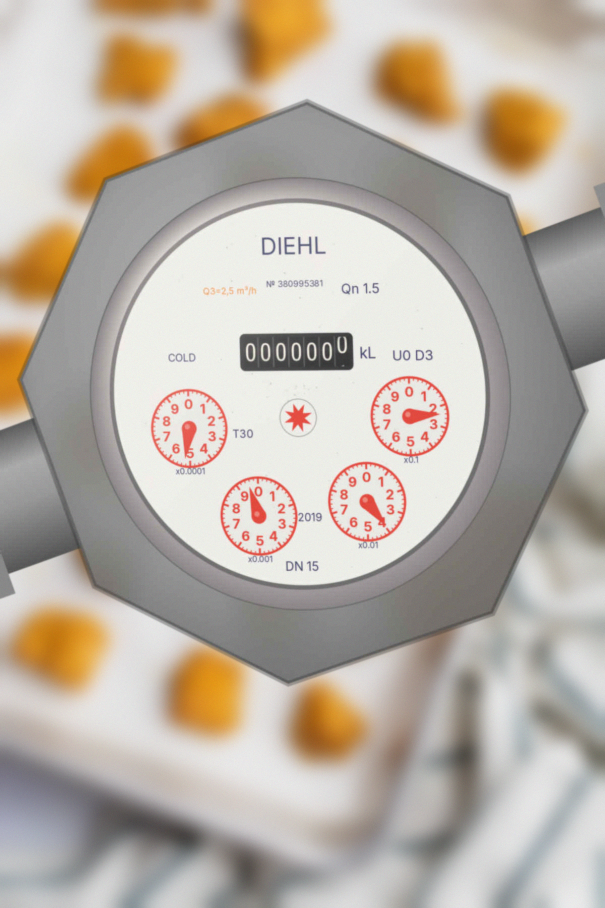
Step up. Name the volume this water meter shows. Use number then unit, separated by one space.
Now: 0.2395 kL
